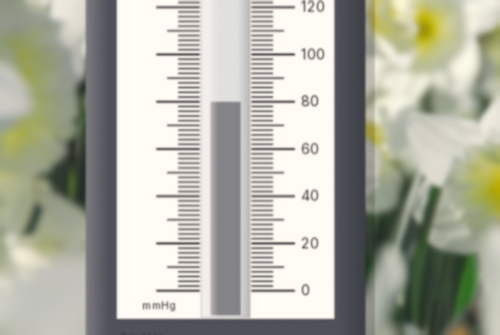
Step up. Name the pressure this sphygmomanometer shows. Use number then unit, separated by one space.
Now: 80 mmHg
